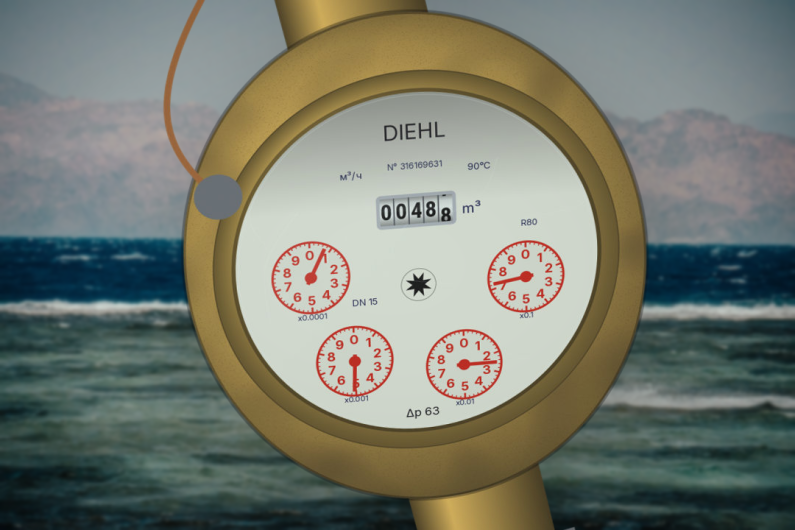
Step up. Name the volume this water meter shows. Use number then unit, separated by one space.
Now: 487.7250 m³
